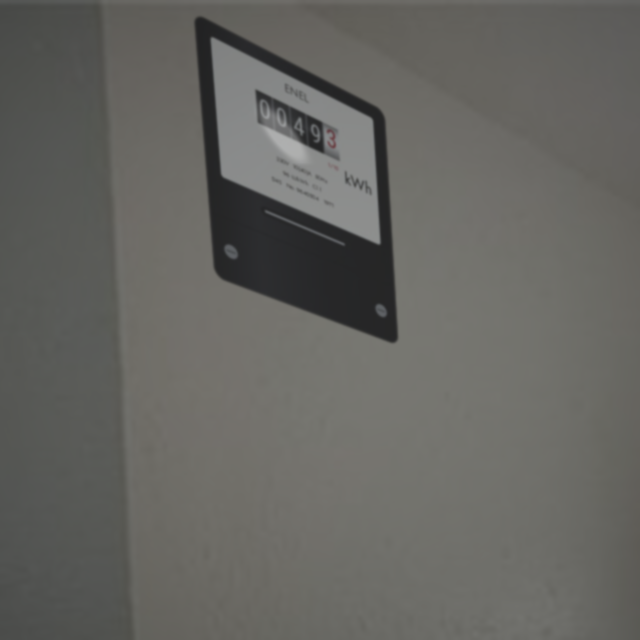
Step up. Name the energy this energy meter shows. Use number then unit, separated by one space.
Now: 49.3 kWh
